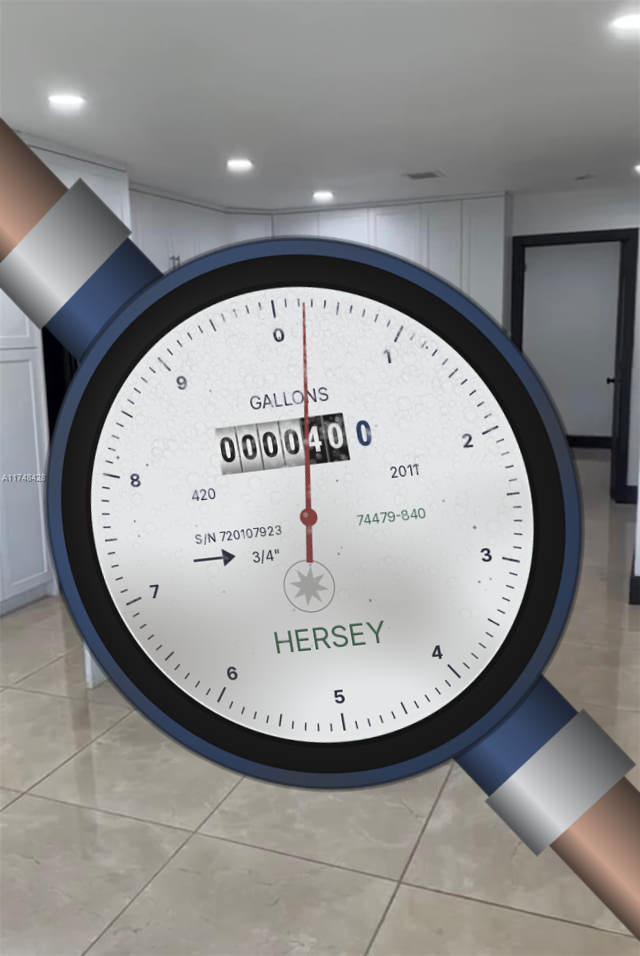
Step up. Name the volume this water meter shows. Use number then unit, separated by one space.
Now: 400.2 gal
